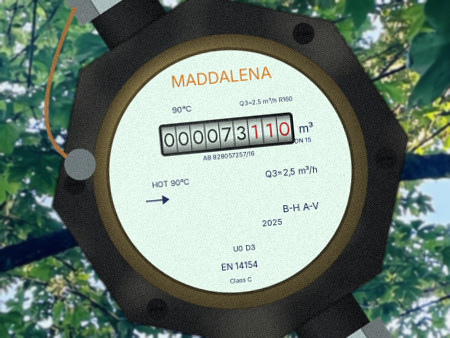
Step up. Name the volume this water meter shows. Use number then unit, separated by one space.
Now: 73.110 m³
